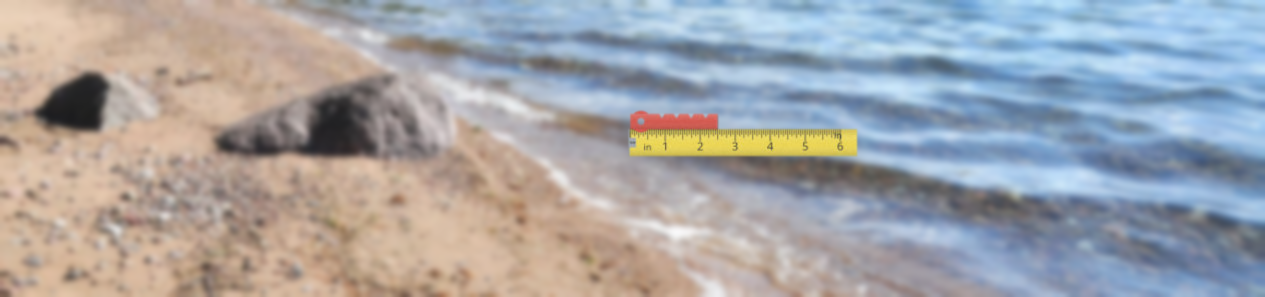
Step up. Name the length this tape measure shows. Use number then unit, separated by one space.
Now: 2.5 in
